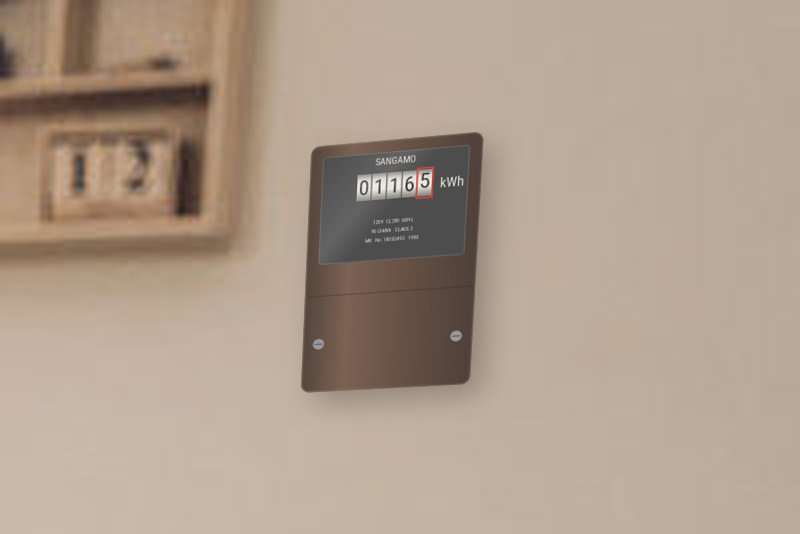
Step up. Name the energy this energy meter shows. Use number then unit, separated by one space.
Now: 116.5 kWh
